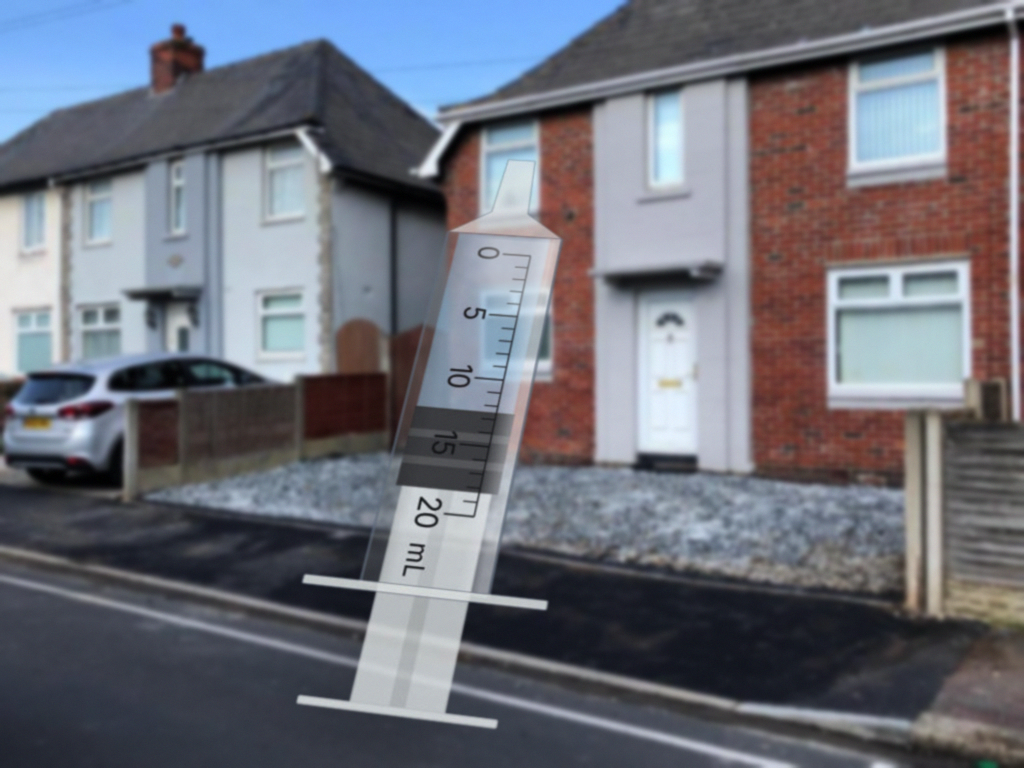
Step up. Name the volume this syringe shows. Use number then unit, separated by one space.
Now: 12.5 mL
